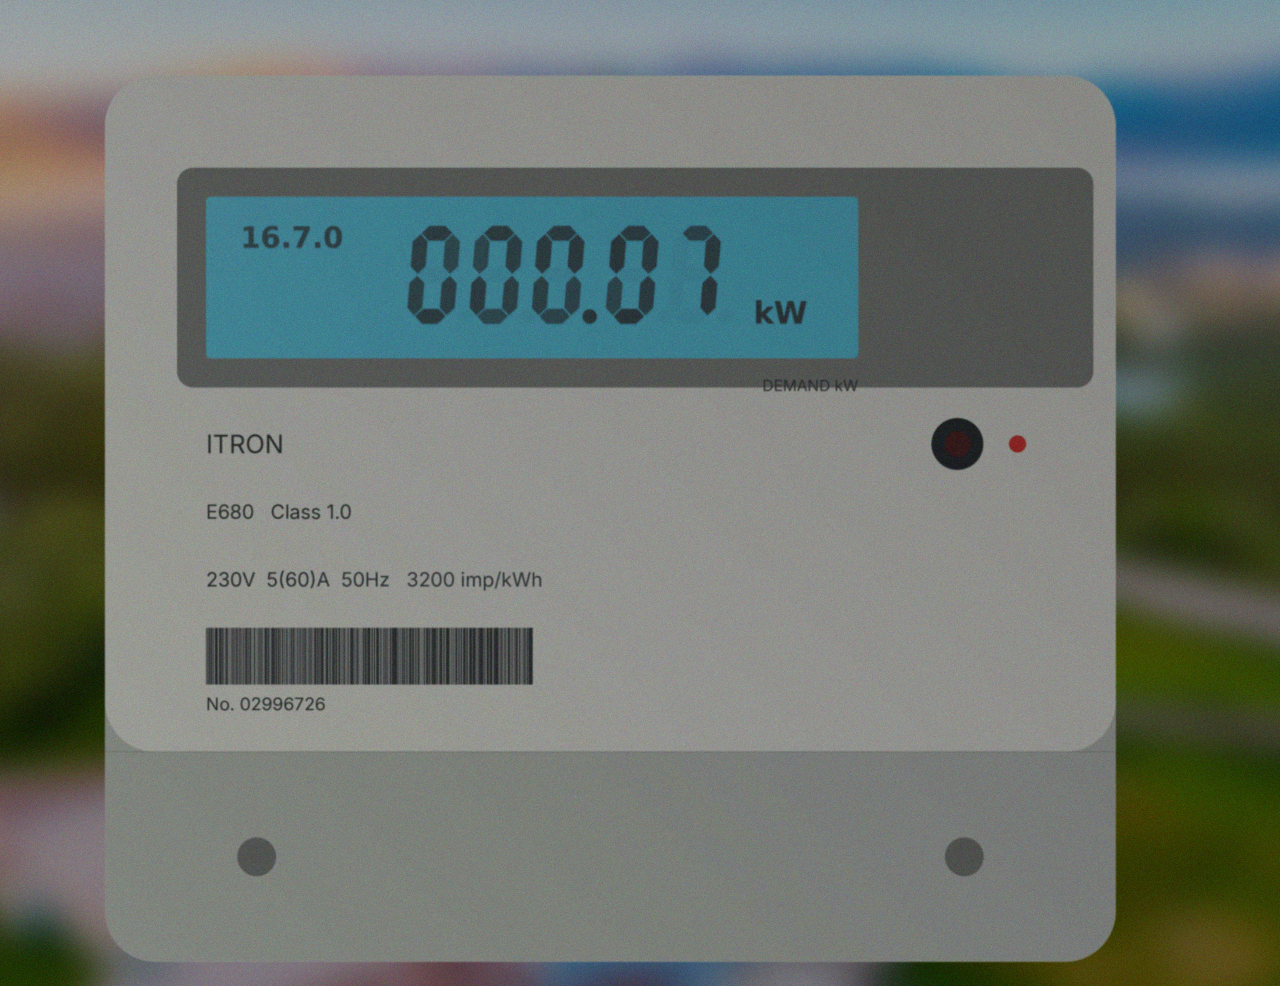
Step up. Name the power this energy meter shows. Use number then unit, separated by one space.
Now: 0.07 kW
